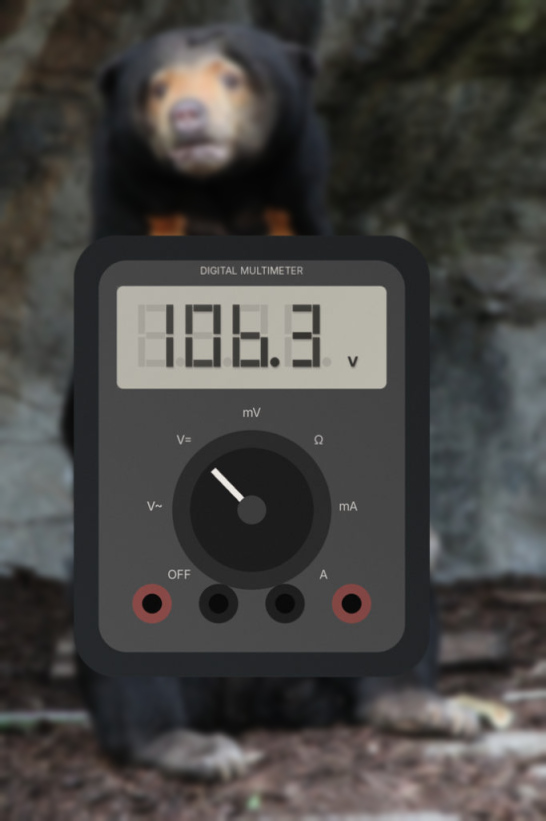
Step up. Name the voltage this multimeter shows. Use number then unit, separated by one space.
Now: 106.3 V
